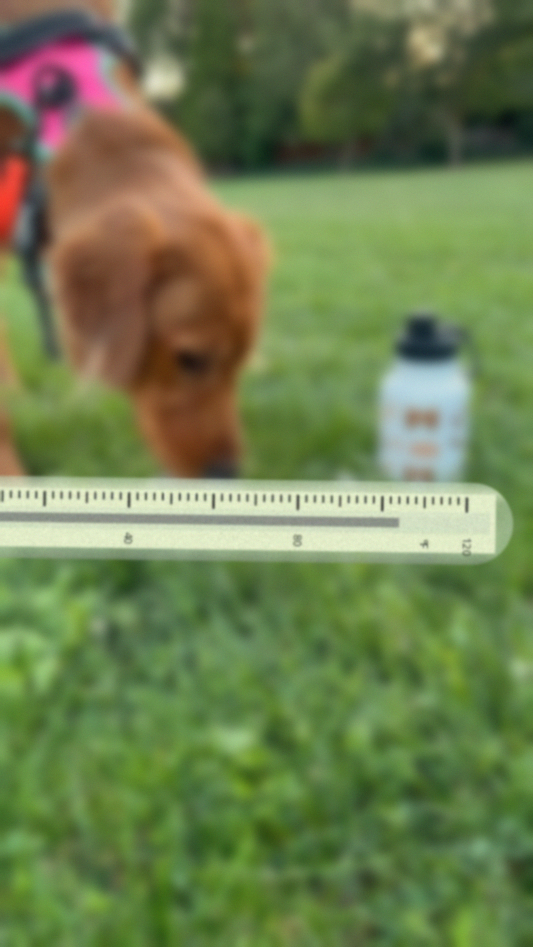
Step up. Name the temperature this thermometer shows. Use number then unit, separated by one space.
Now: 104 °F
